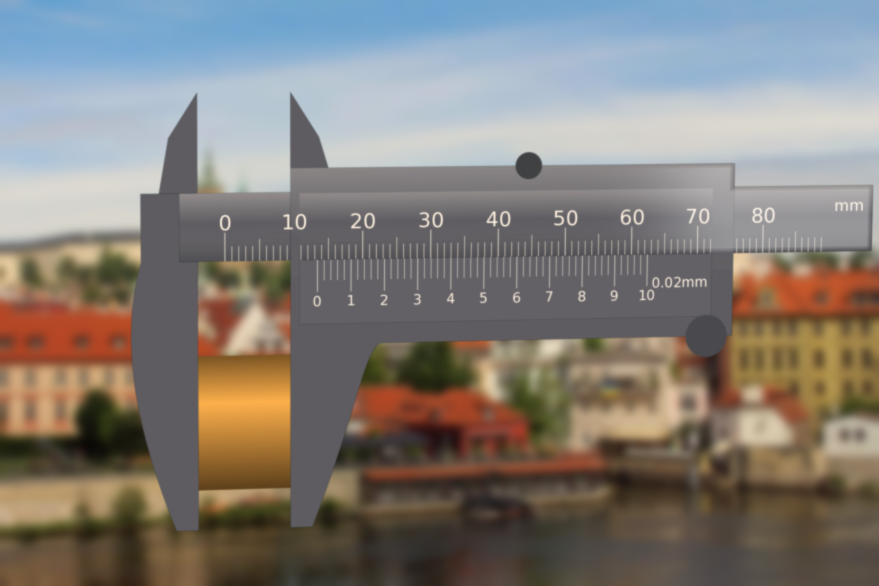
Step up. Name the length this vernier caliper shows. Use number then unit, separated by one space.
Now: 13.4 mm
